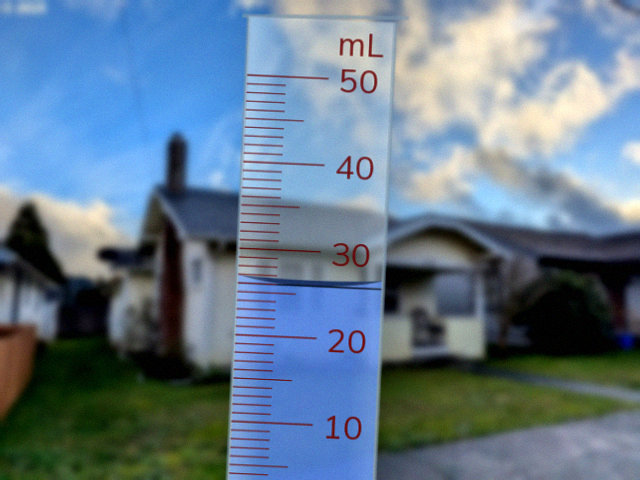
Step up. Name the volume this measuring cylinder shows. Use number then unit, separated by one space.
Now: 26 mL
